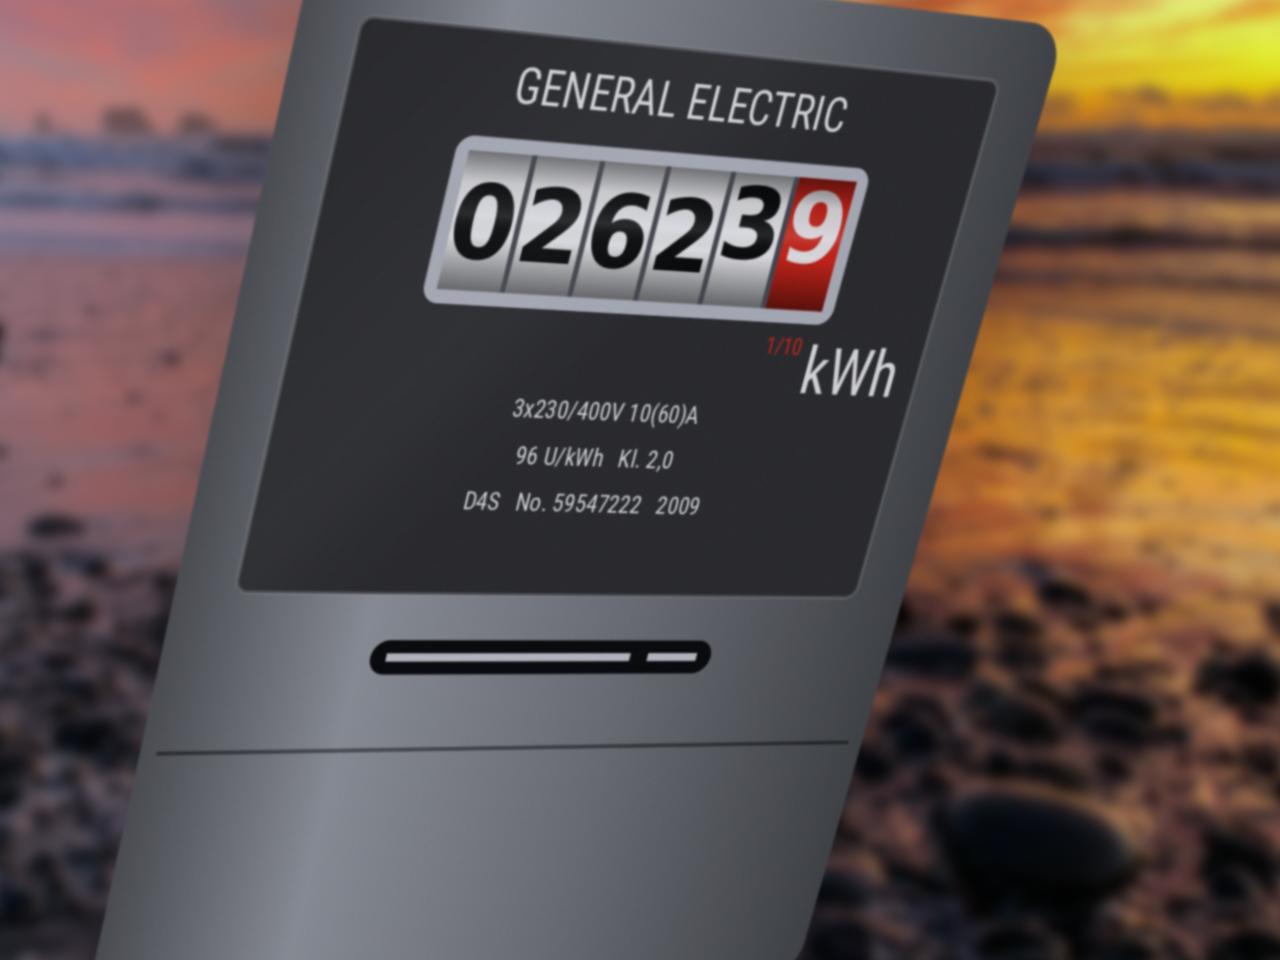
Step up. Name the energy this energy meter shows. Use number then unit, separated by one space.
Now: 2623.9 kWh
